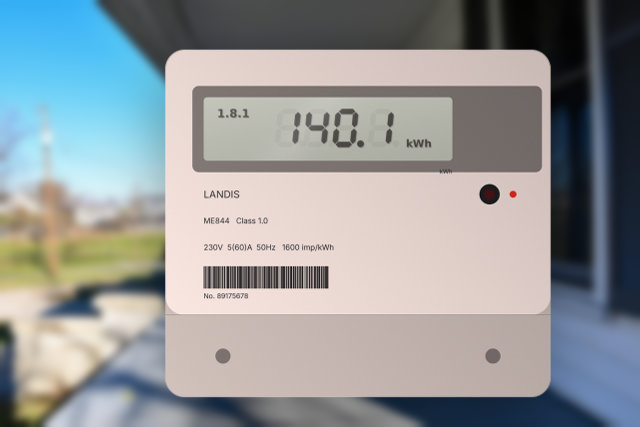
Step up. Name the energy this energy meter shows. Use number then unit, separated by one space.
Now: 140.1 kWh
